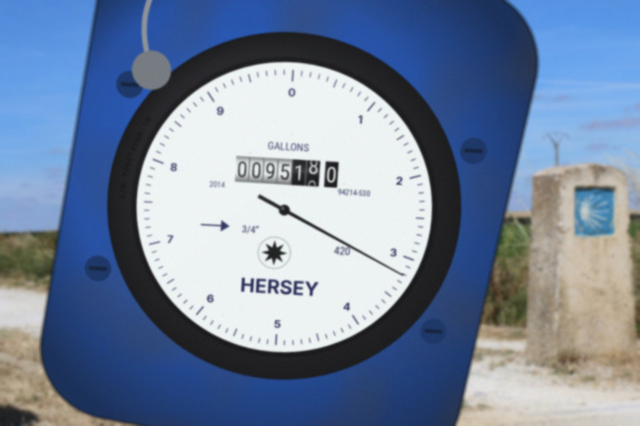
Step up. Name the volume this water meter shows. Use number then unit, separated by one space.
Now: 95183.2 gal
